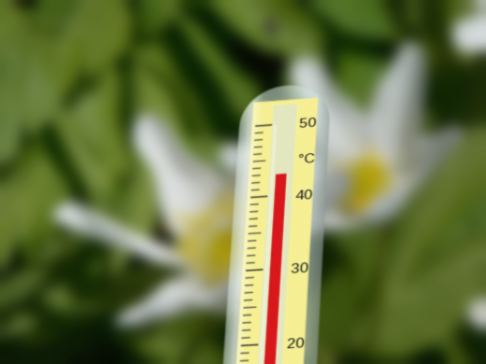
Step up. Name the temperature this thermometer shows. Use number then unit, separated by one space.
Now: 43 °C
